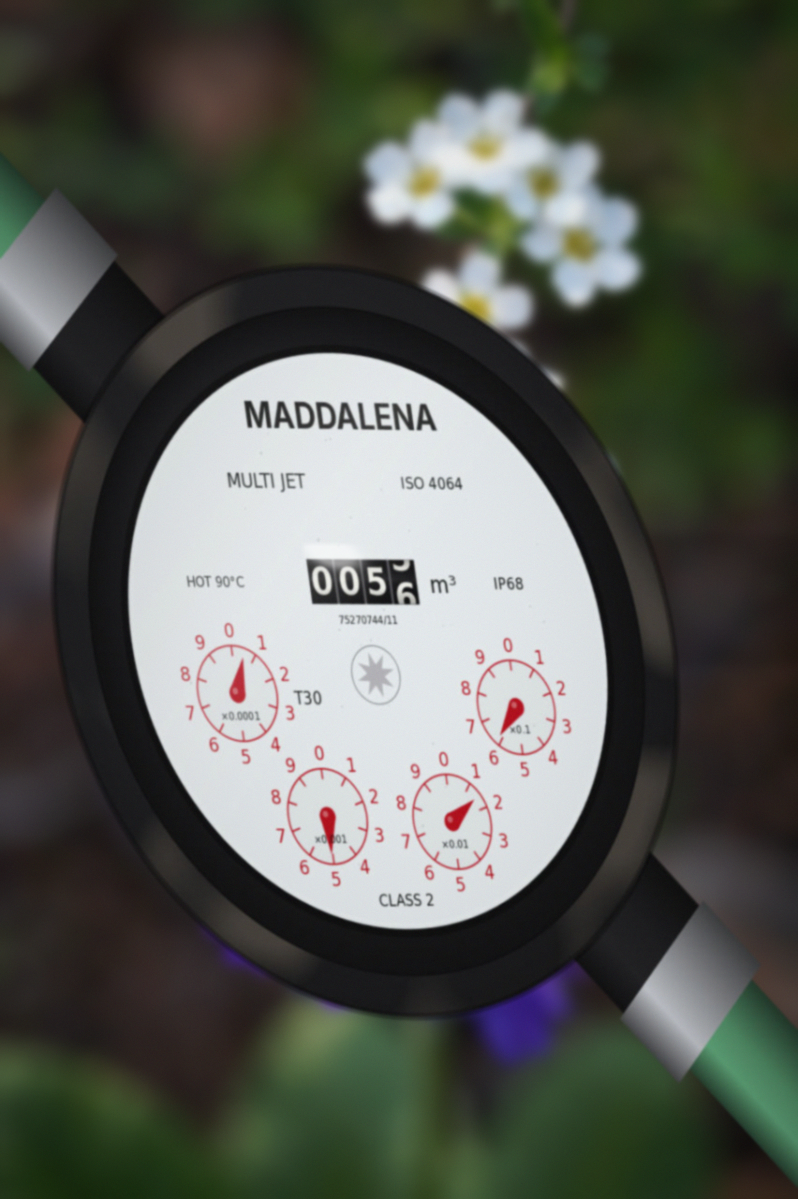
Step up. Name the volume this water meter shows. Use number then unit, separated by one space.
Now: 55.6150 m³
